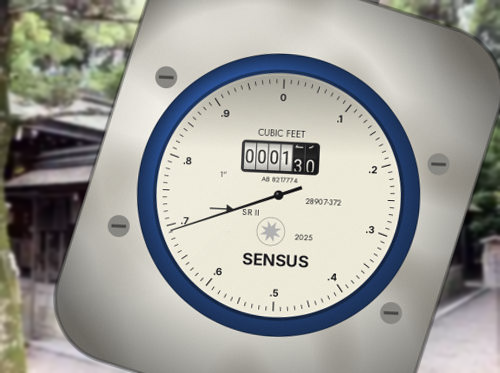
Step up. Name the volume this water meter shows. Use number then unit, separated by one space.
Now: 129.69 ft³
